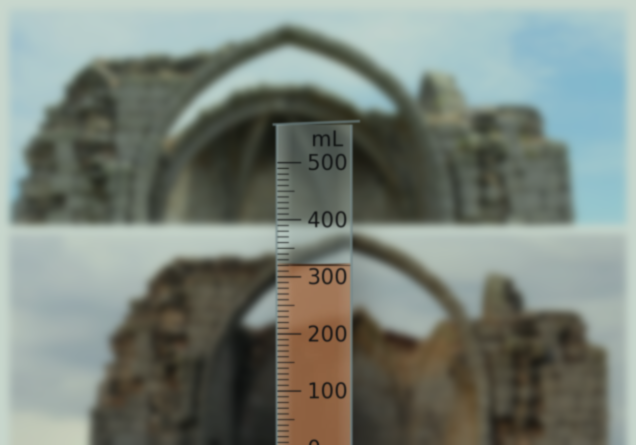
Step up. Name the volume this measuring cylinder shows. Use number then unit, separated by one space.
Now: 320 mL
